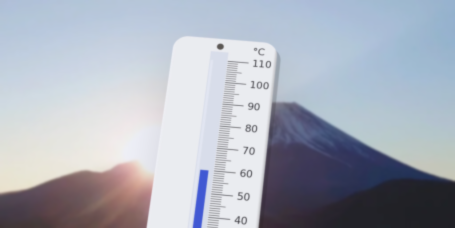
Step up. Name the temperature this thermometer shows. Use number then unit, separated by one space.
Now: 60 °C
